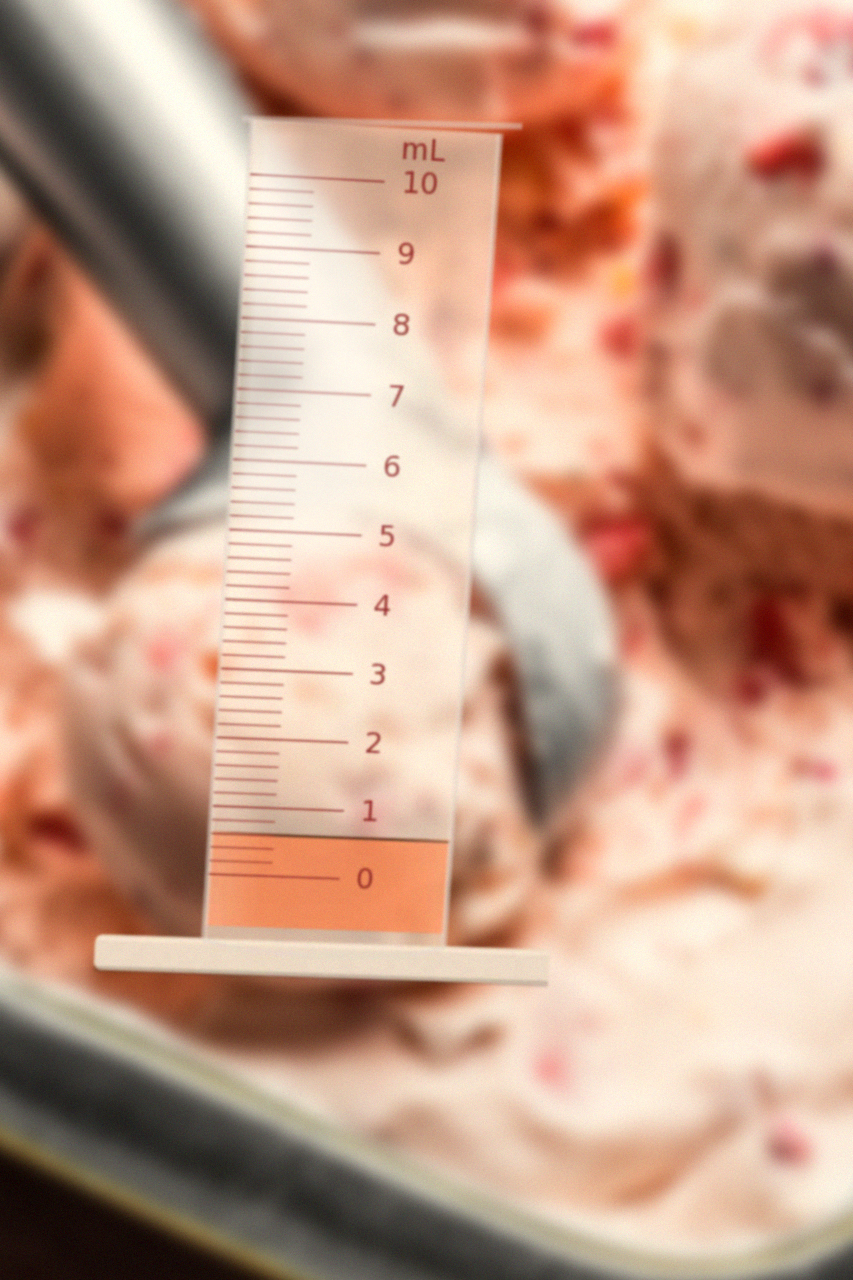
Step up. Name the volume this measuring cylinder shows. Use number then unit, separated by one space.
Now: 0.6 mL
